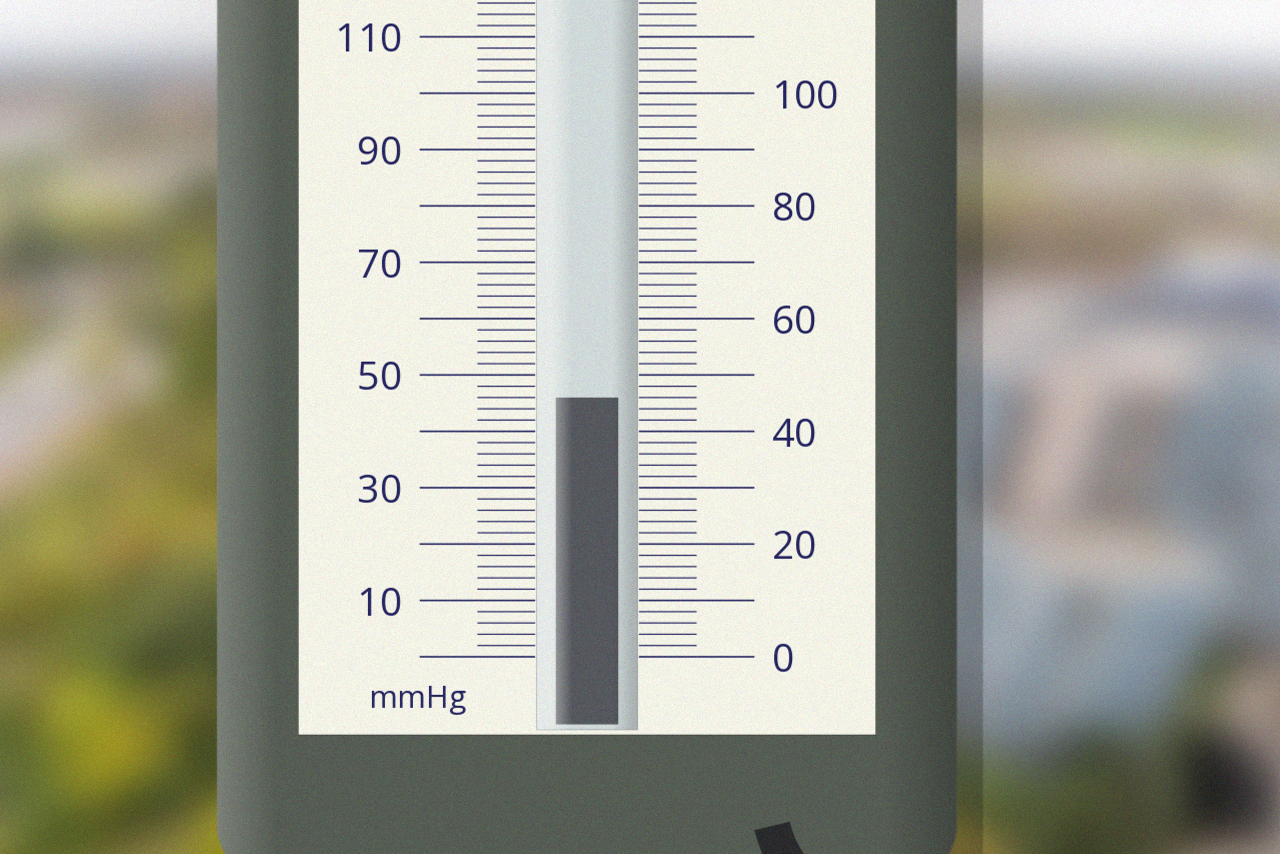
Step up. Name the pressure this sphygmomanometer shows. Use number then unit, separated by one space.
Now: 46 mmHg
